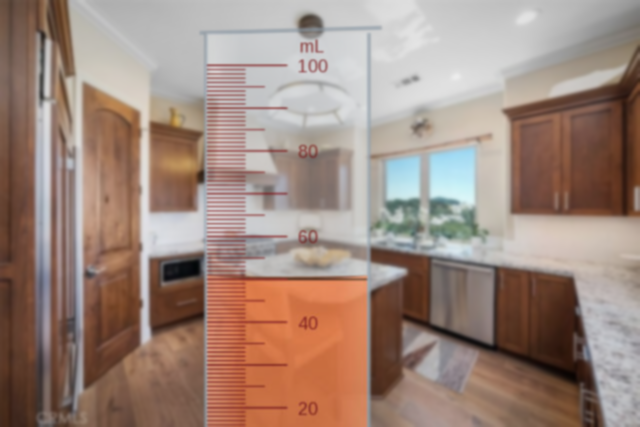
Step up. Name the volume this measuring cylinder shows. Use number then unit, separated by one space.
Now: 50 mL
